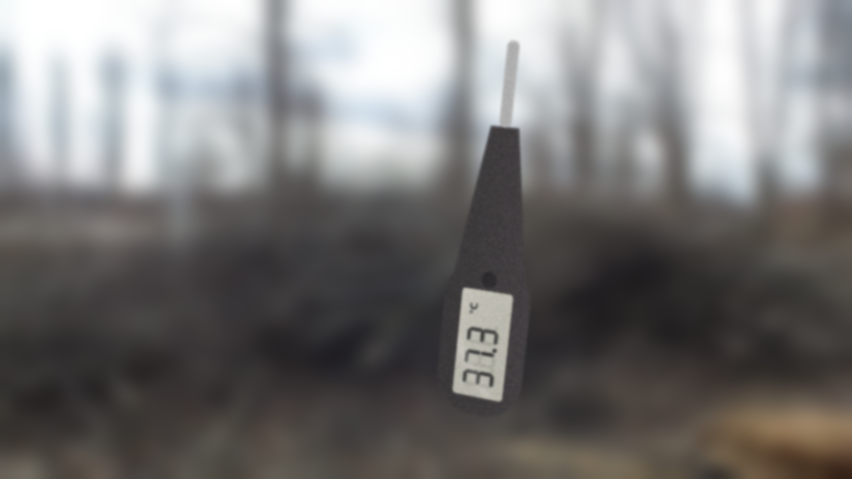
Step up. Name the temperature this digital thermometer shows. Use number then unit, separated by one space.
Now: 37.3 °C
